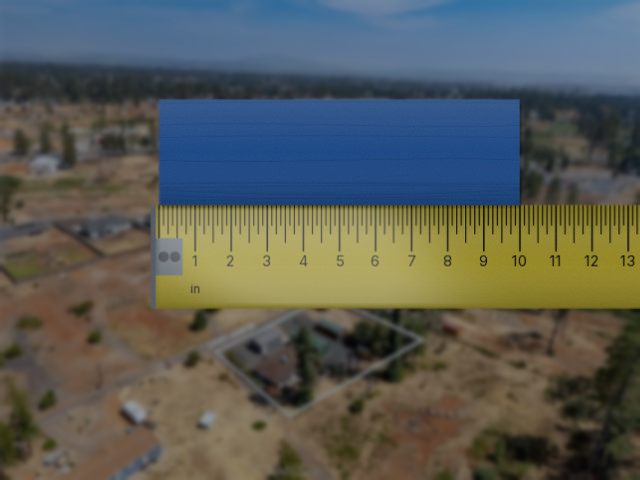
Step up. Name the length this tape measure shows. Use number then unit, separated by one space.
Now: 10 in
